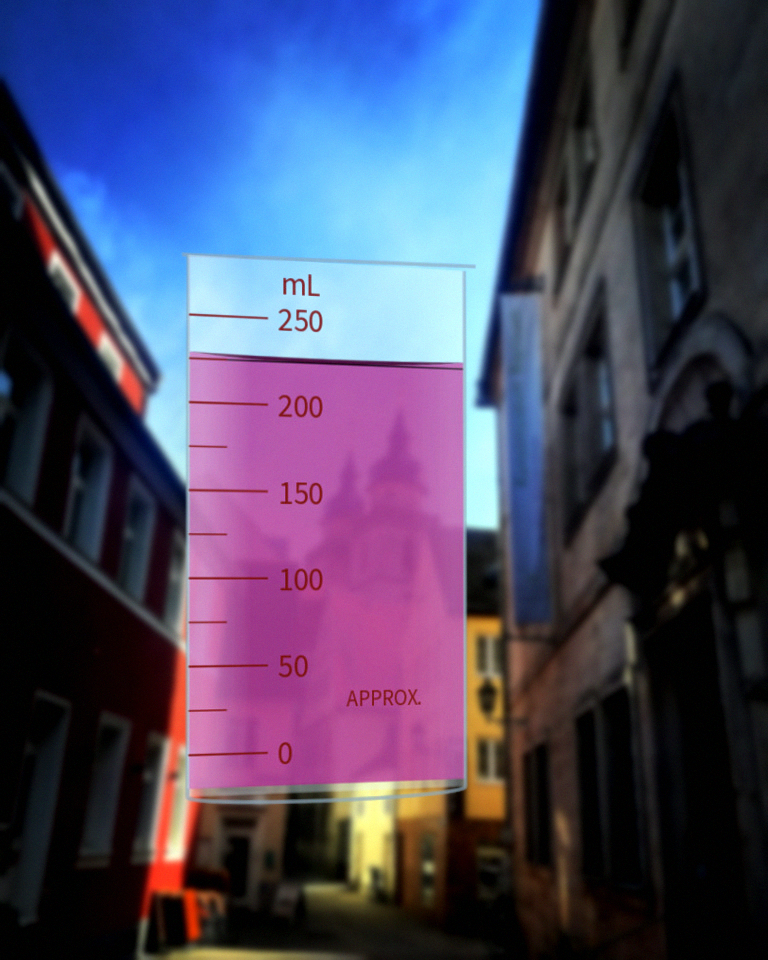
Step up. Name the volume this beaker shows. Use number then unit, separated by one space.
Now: 225 mL
